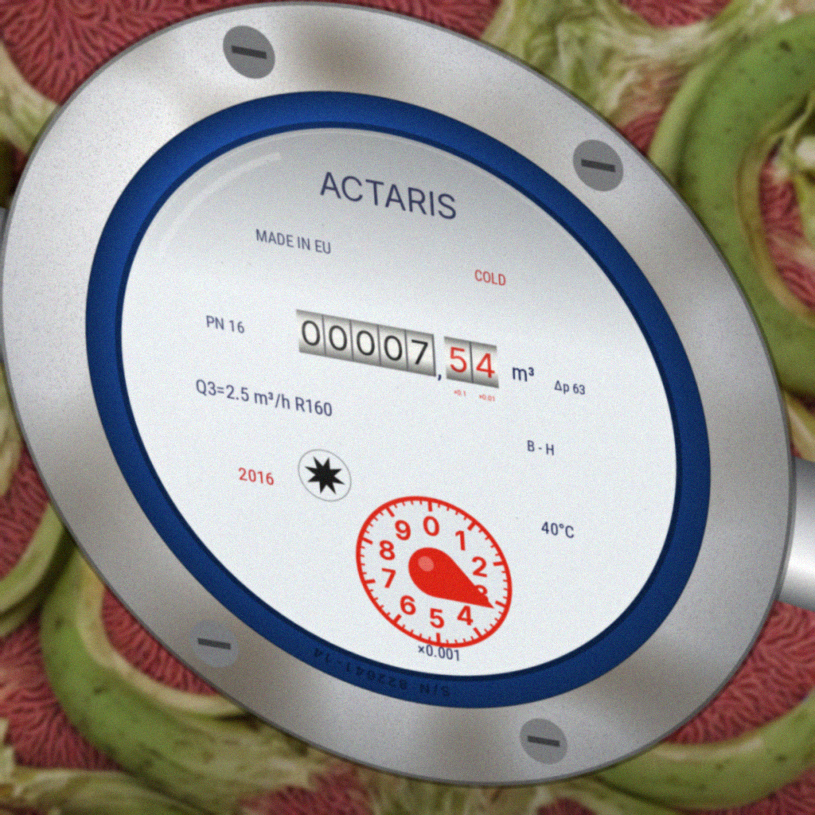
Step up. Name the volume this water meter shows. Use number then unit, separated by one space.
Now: 7.543 m³
